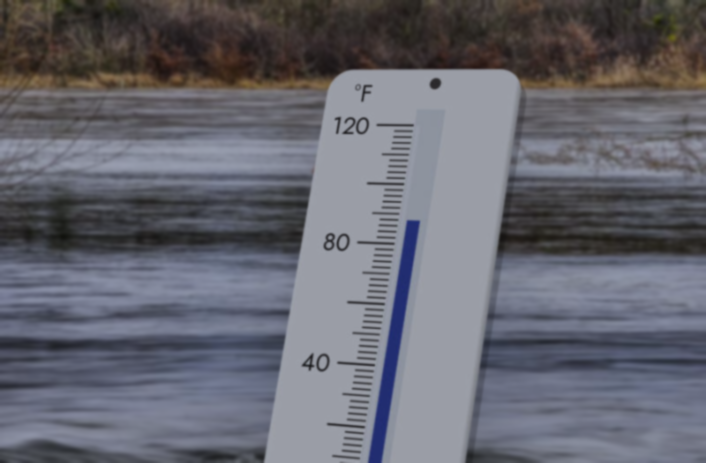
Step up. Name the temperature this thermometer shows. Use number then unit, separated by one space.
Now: 88 °F
